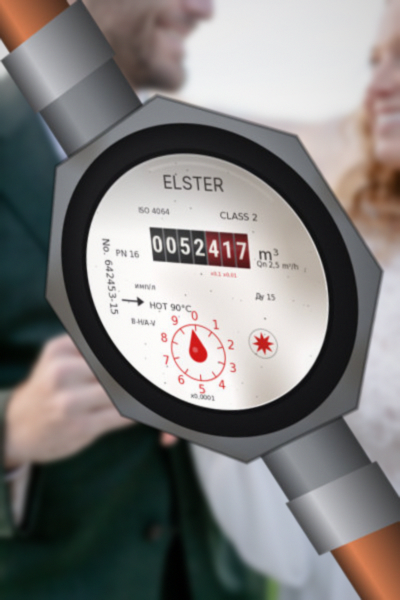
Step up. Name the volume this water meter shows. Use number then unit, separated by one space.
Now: 52.4169 m³
